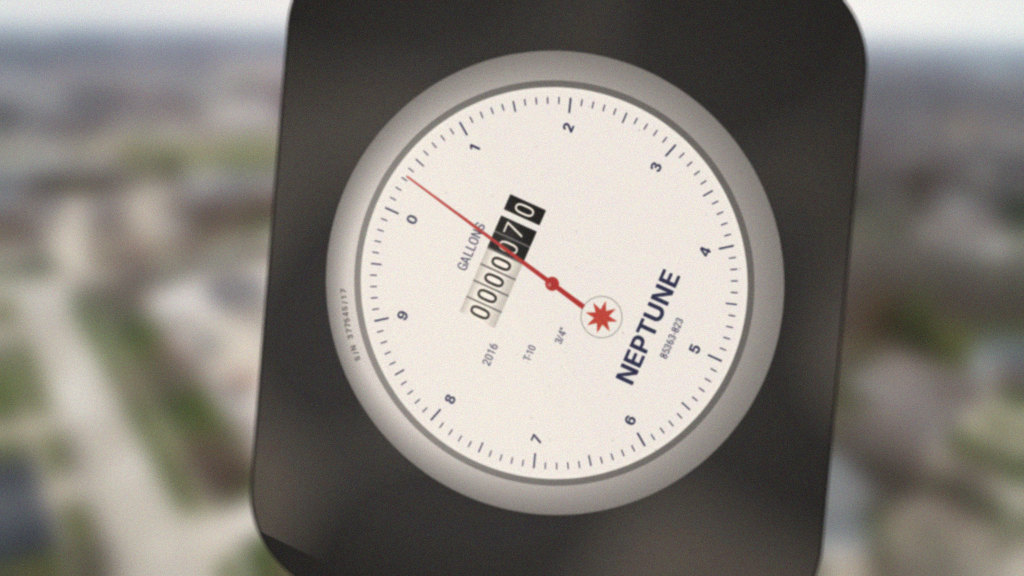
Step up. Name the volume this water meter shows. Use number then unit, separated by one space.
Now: 70.3 gal
